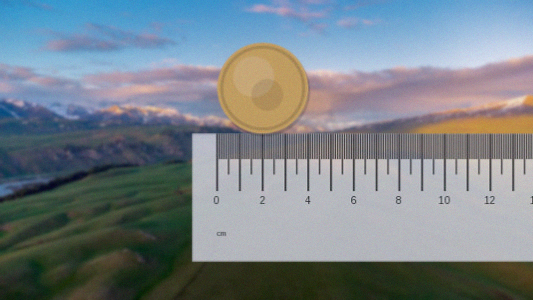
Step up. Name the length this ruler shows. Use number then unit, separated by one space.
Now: 4 cm
